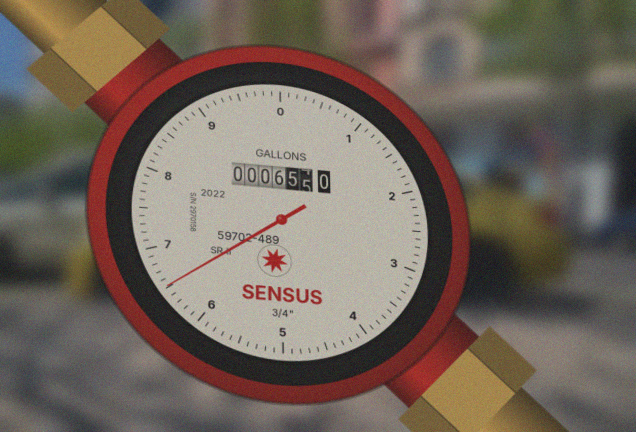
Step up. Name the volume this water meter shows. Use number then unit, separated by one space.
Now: 6546.5 gal
